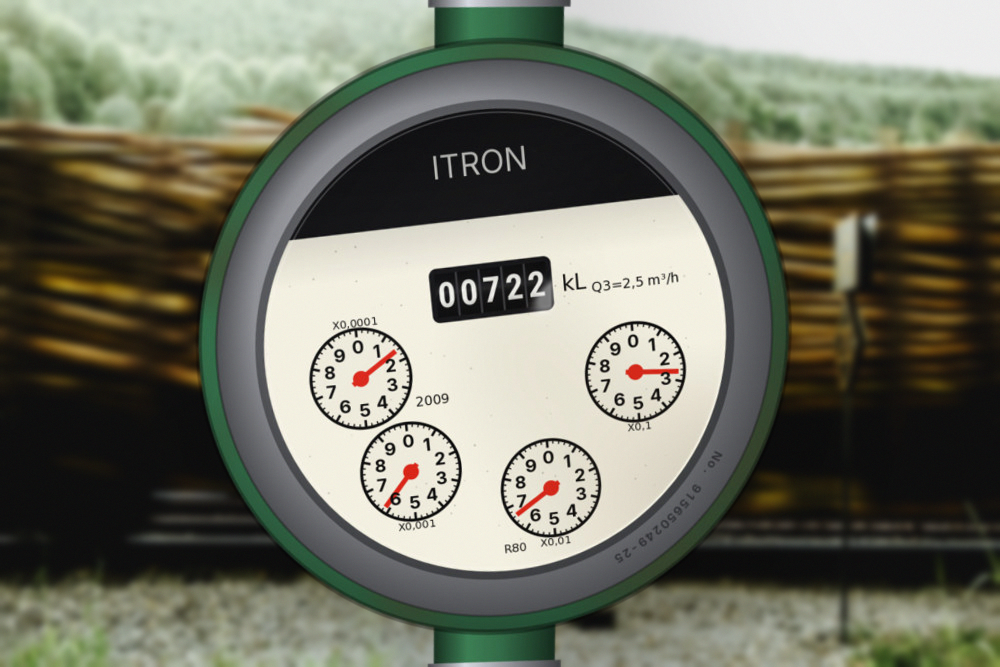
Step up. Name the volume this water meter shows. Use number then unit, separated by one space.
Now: 722.2661 kL
